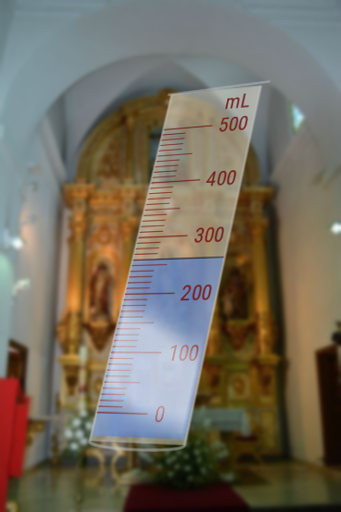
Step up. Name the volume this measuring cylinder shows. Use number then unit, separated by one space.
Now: 260 mL
